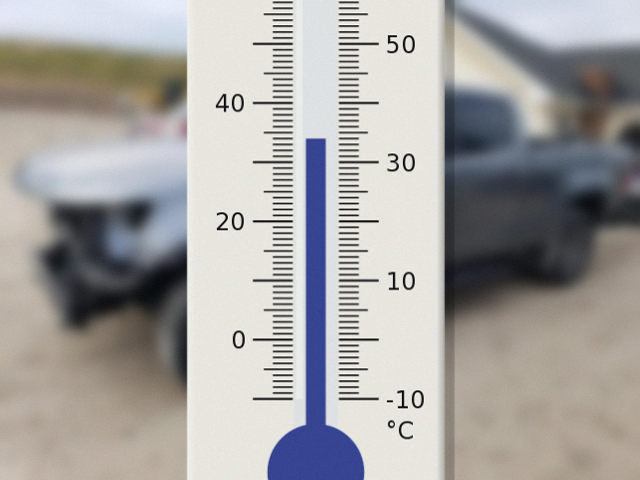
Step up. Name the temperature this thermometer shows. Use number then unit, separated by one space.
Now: 34 °C
